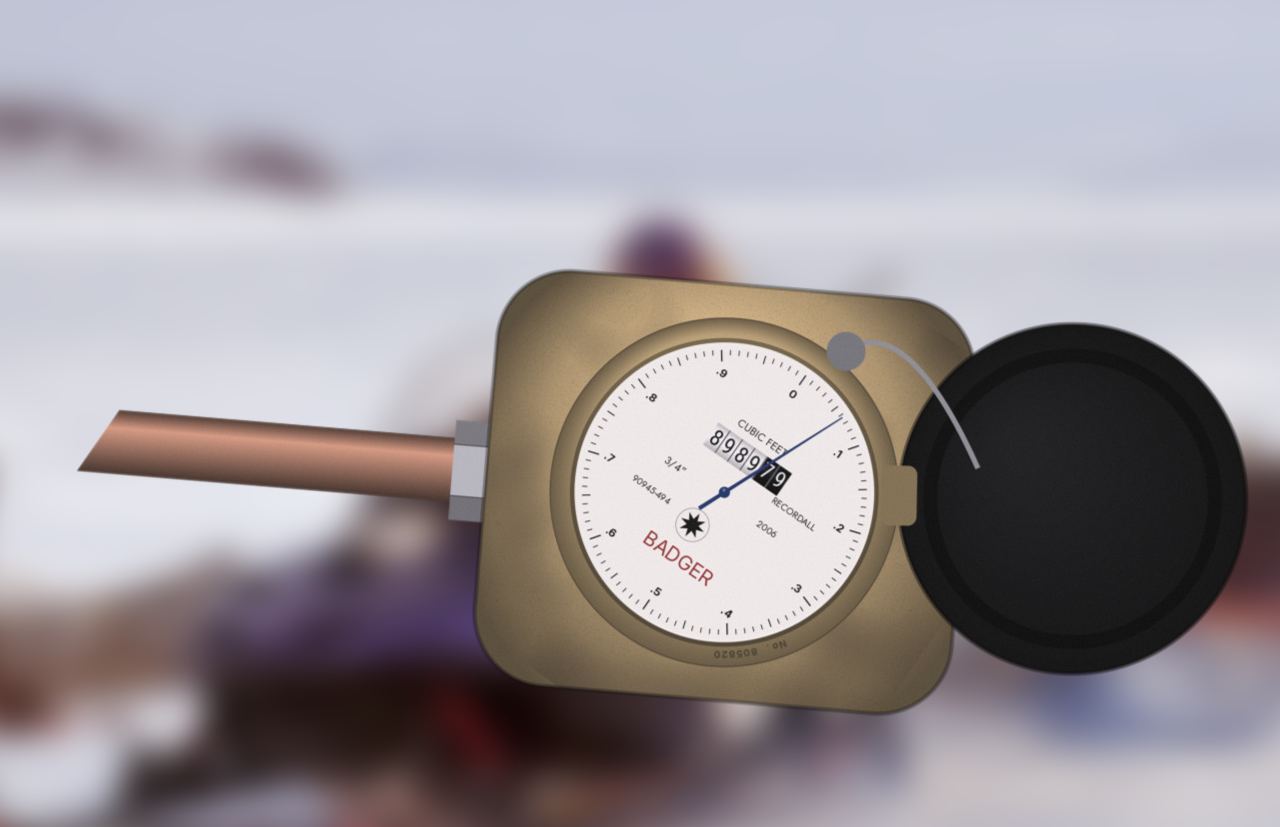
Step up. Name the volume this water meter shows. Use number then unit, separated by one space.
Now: 898979.06 ft³
